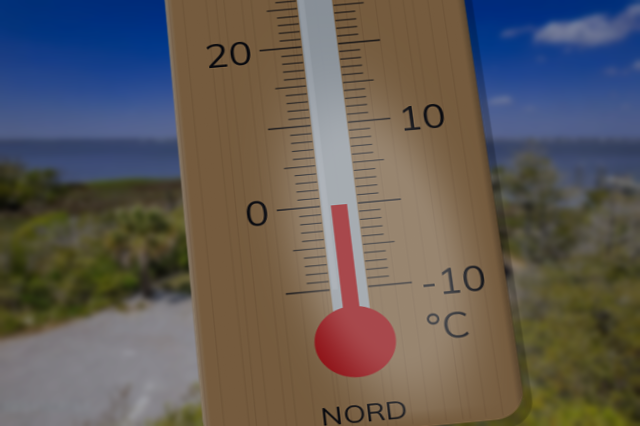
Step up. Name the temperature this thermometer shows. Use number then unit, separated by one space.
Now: 0 °C
